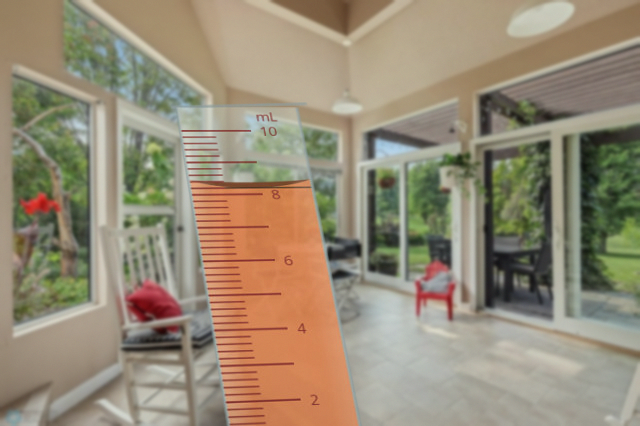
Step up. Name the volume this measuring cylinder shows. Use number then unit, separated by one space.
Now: 8.2 mL
